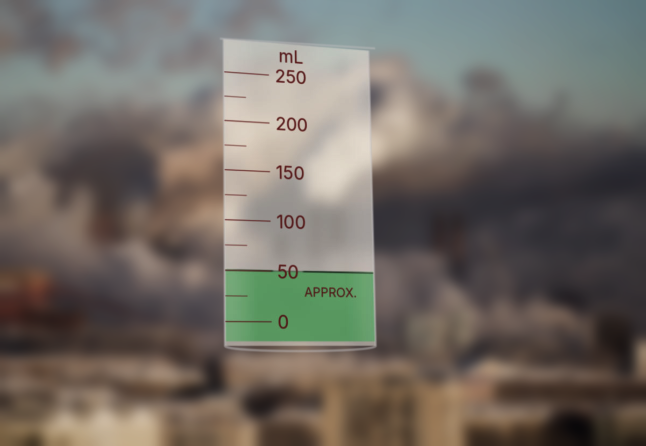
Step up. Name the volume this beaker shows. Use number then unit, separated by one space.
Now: 50 mL
